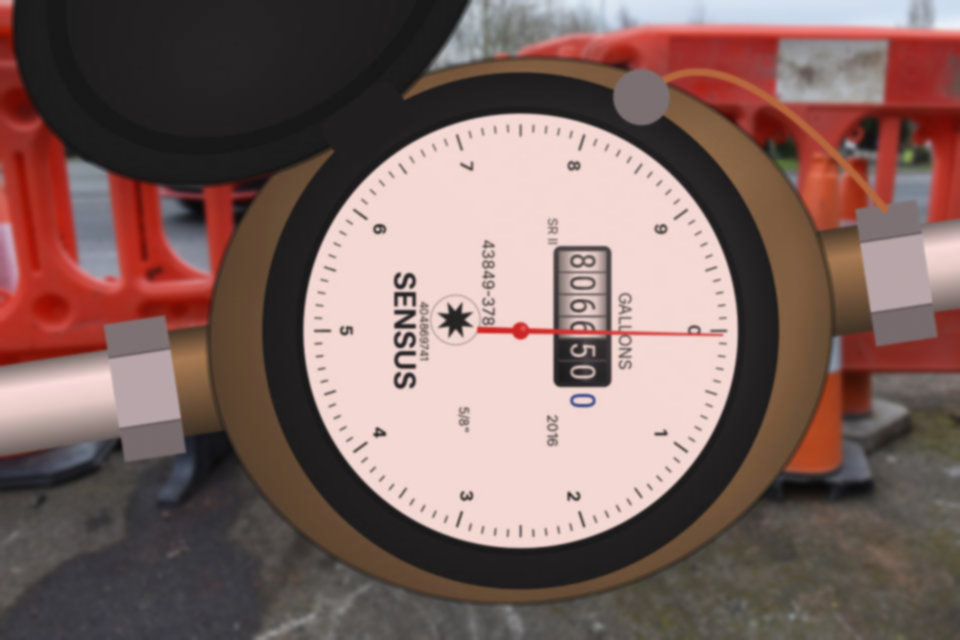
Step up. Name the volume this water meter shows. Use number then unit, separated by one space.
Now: 8066500.0 gal
